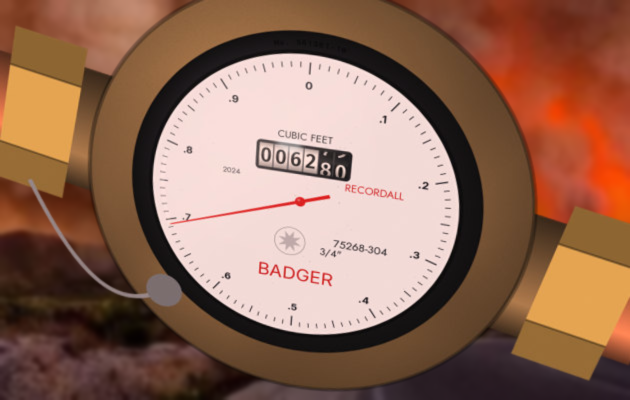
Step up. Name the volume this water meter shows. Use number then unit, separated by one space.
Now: 6279.69 ft³
